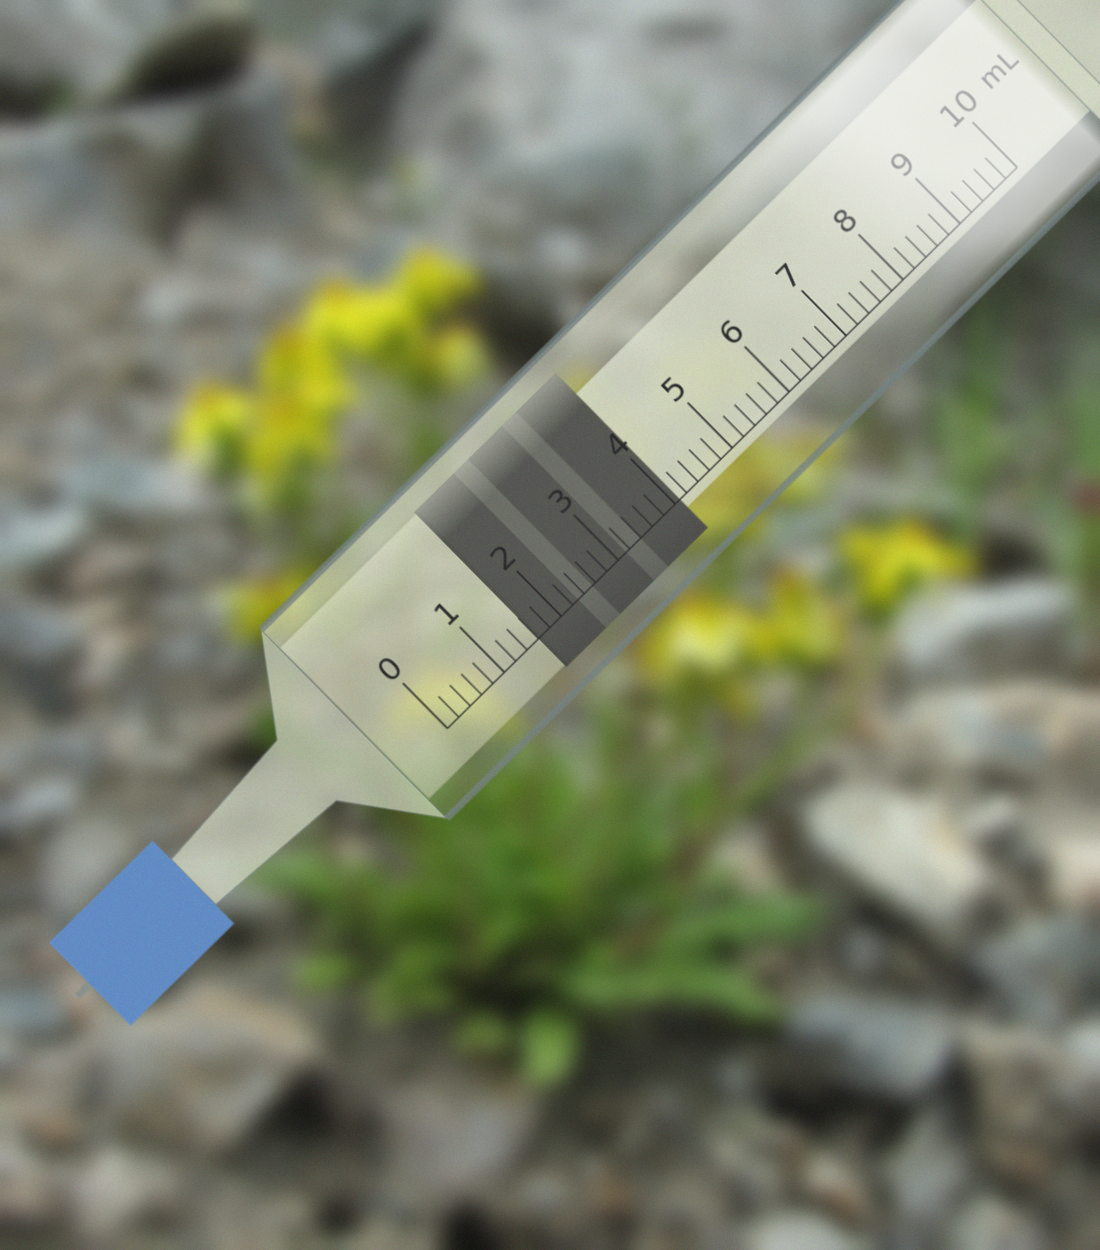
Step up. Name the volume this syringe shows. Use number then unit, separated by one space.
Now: 1.6 mL
